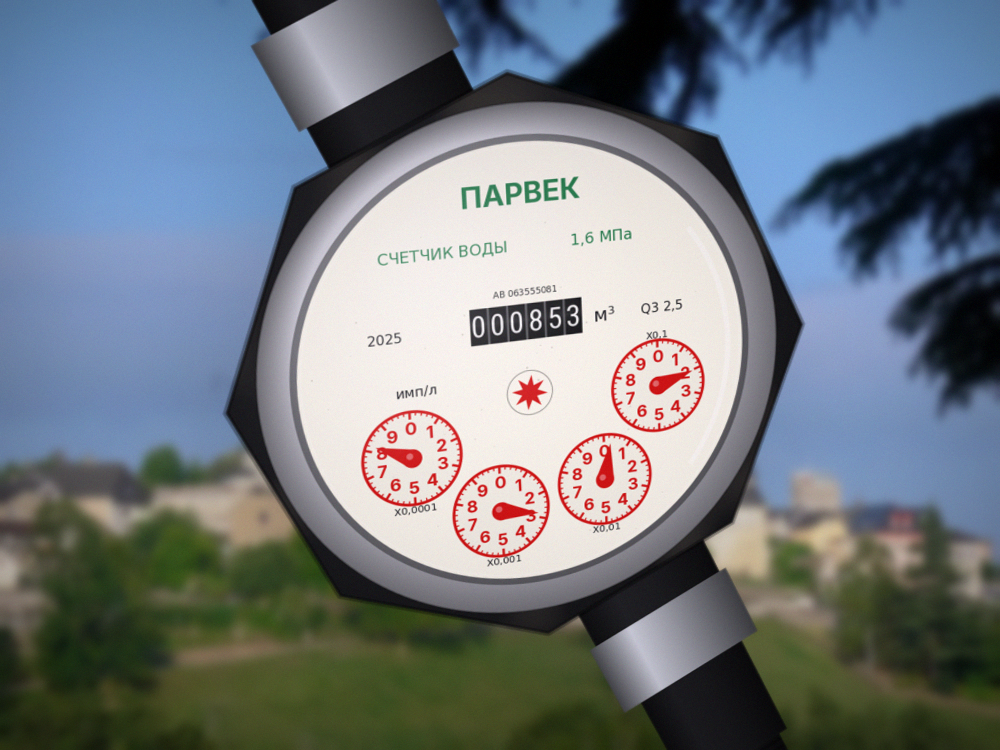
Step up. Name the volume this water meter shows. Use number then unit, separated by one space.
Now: 853.2028 m³
